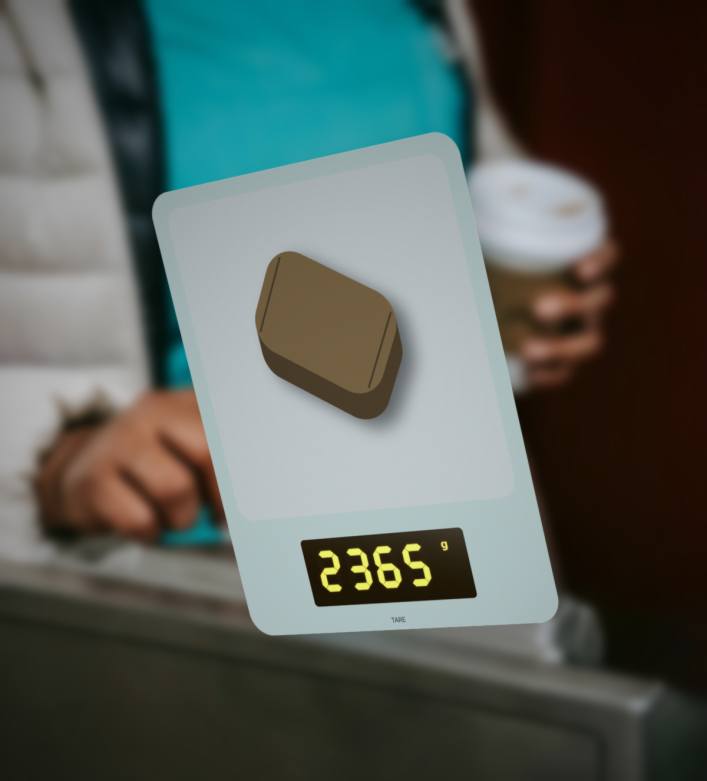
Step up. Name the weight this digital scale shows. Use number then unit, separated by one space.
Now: 2365 g
